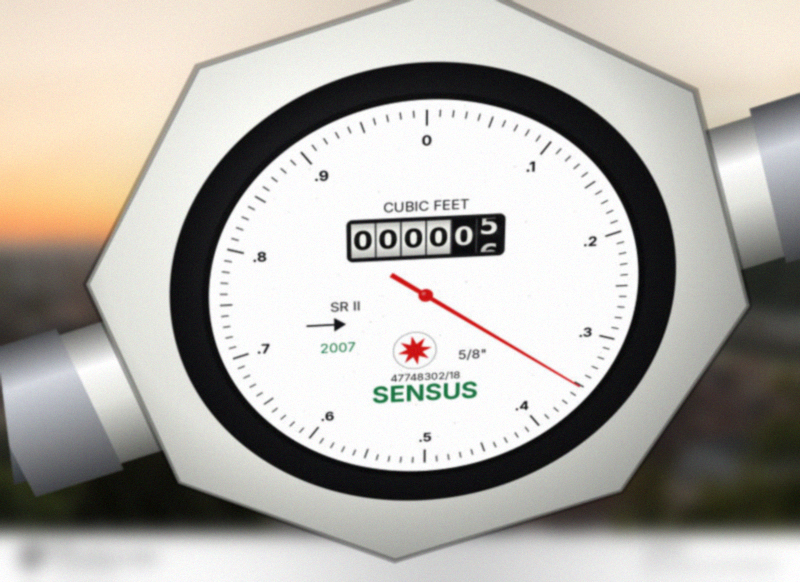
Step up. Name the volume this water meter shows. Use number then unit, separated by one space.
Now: 5.35 ft³
